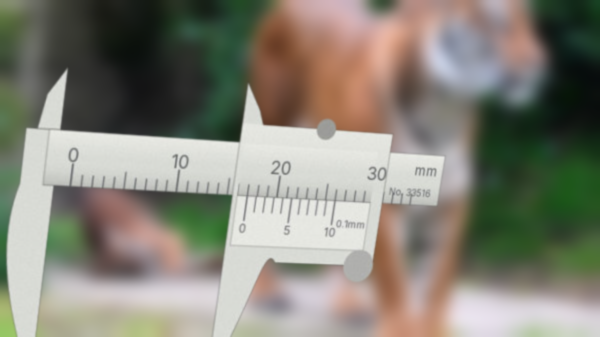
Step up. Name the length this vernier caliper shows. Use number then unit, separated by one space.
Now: 17.0 mm
